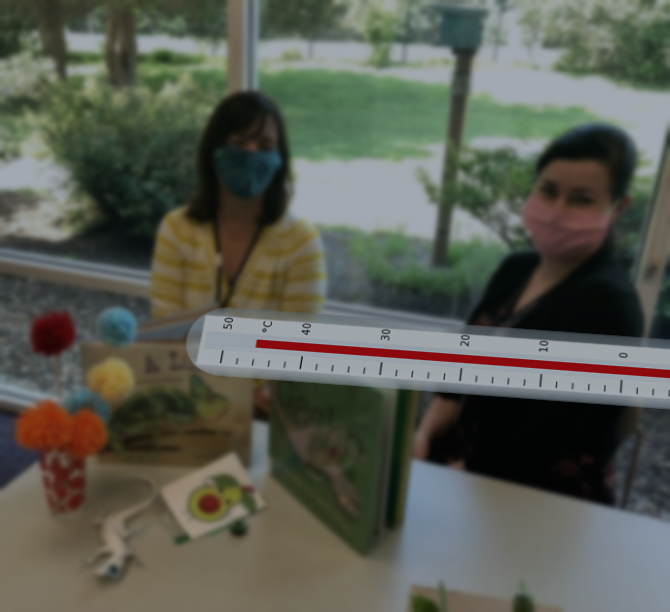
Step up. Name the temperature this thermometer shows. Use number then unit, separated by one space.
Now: 46 °C
